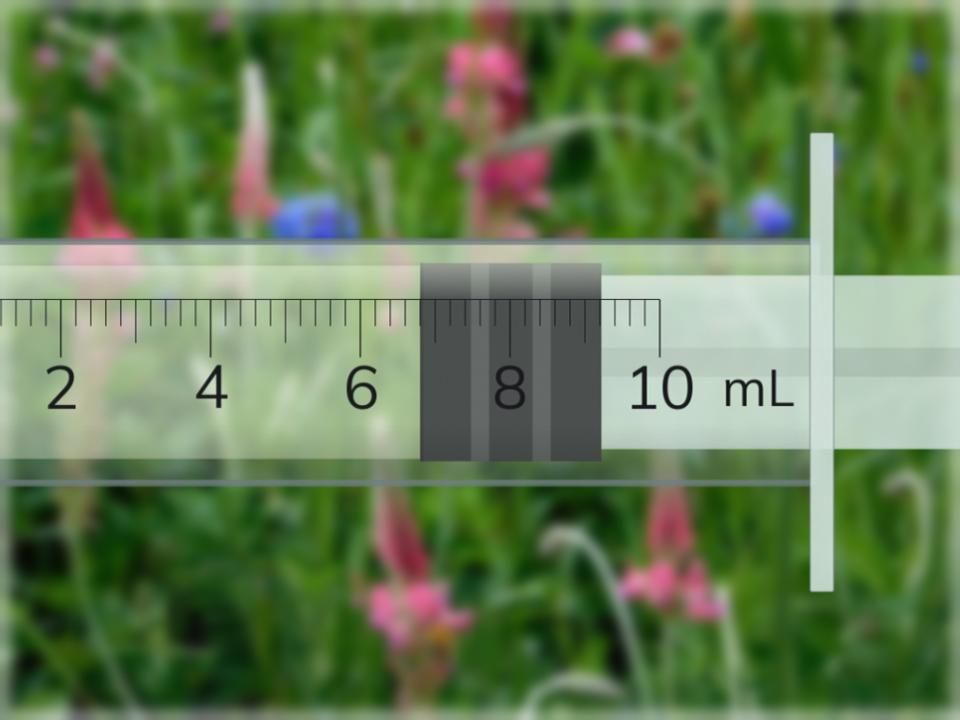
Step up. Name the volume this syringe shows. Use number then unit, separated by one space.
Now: 6.8 mL
